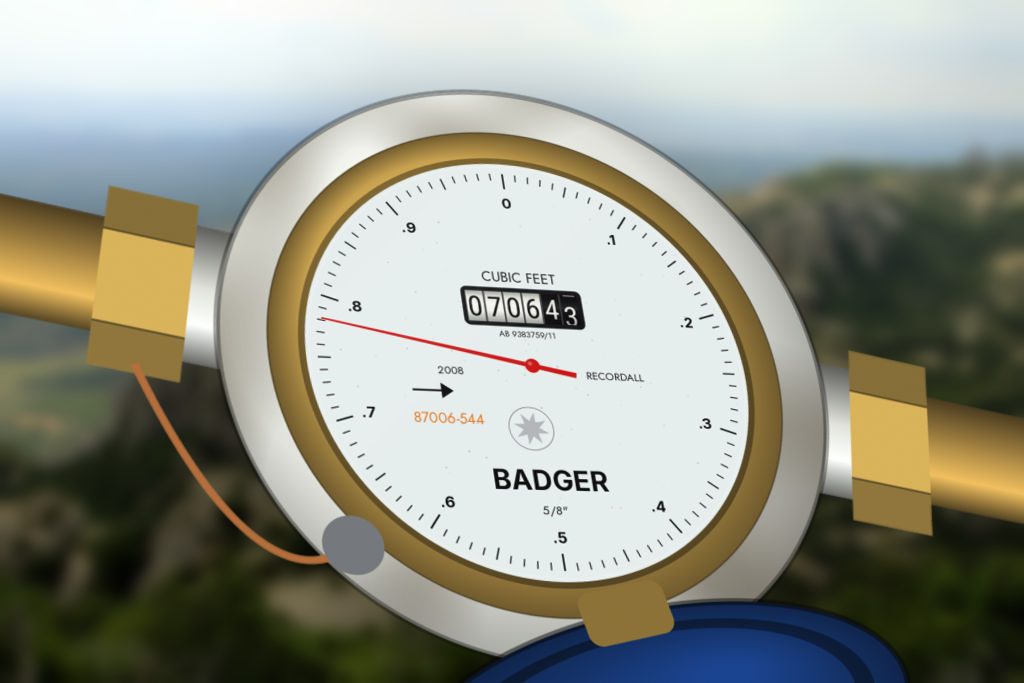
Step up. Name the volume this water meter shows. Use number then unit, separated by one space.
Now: 70642.78 ft³
